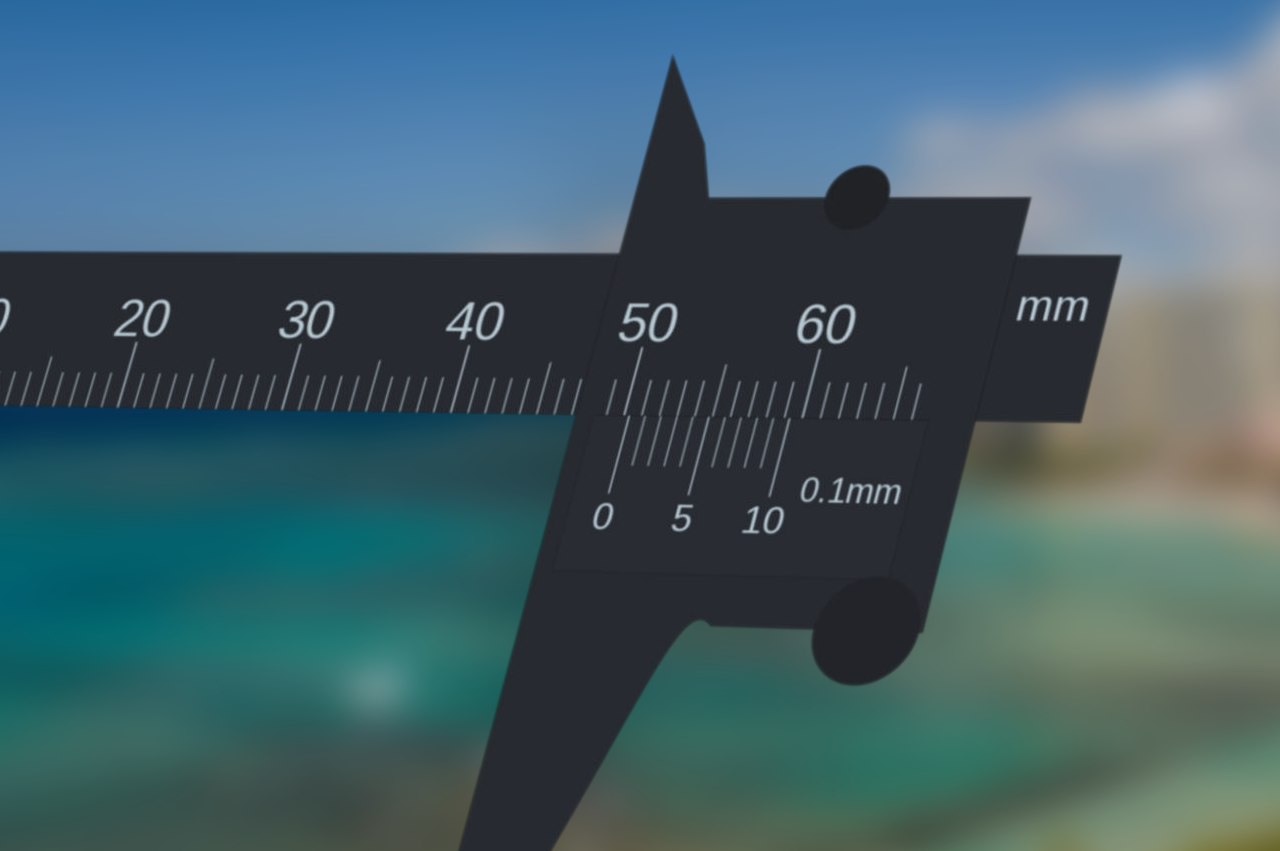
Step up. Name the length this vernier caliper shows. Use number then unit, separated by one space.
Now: 50.3 mm
